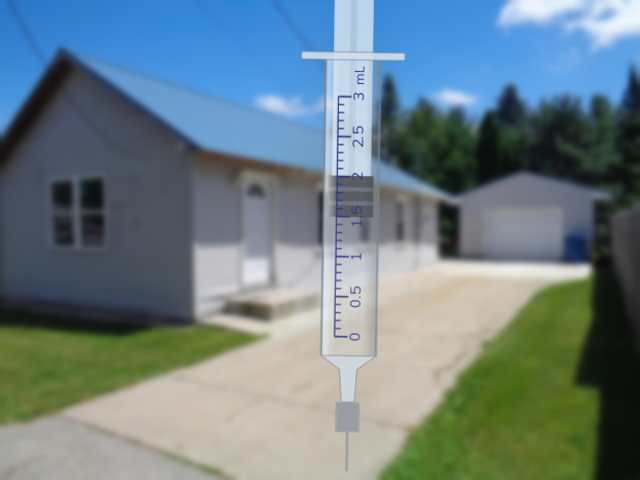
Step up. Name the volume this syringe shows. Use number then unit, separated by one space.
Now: 1.5 mL
